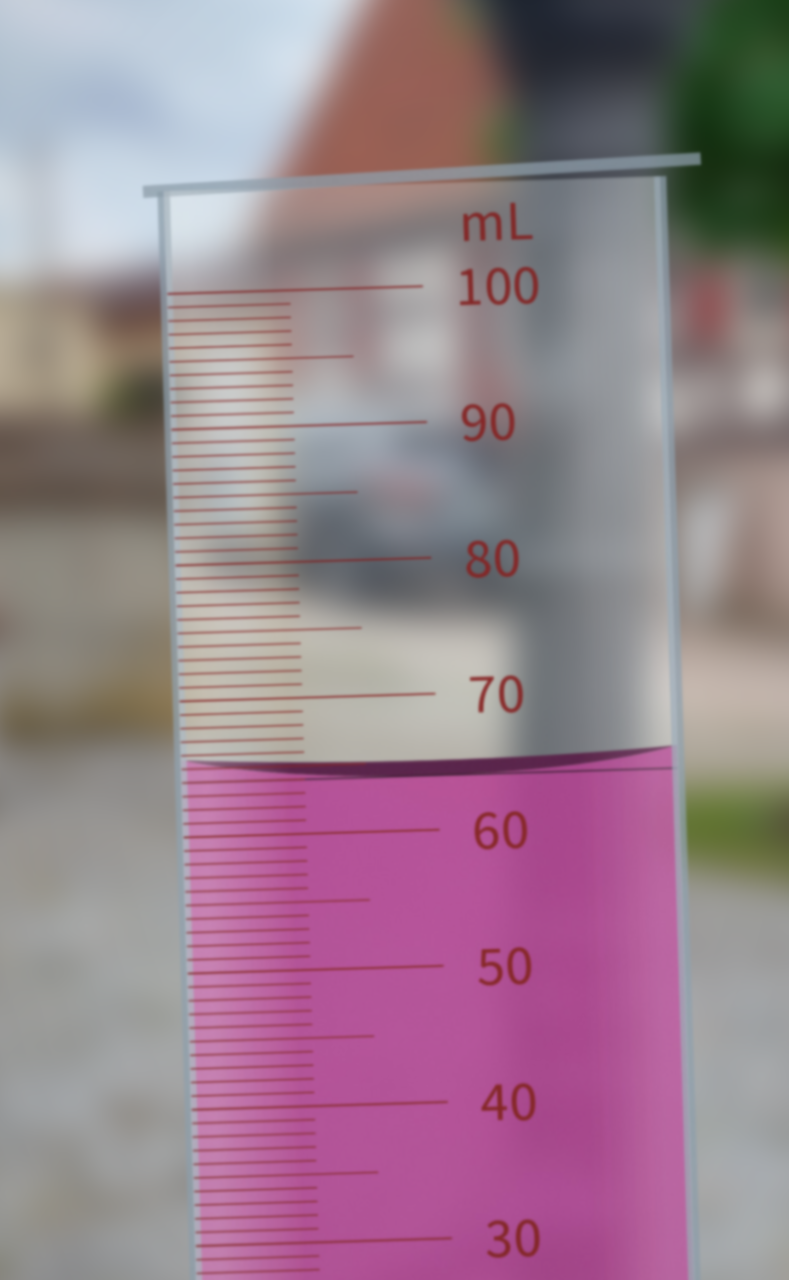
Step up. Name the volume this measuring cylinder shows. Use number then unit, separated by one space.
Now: 64 mL
